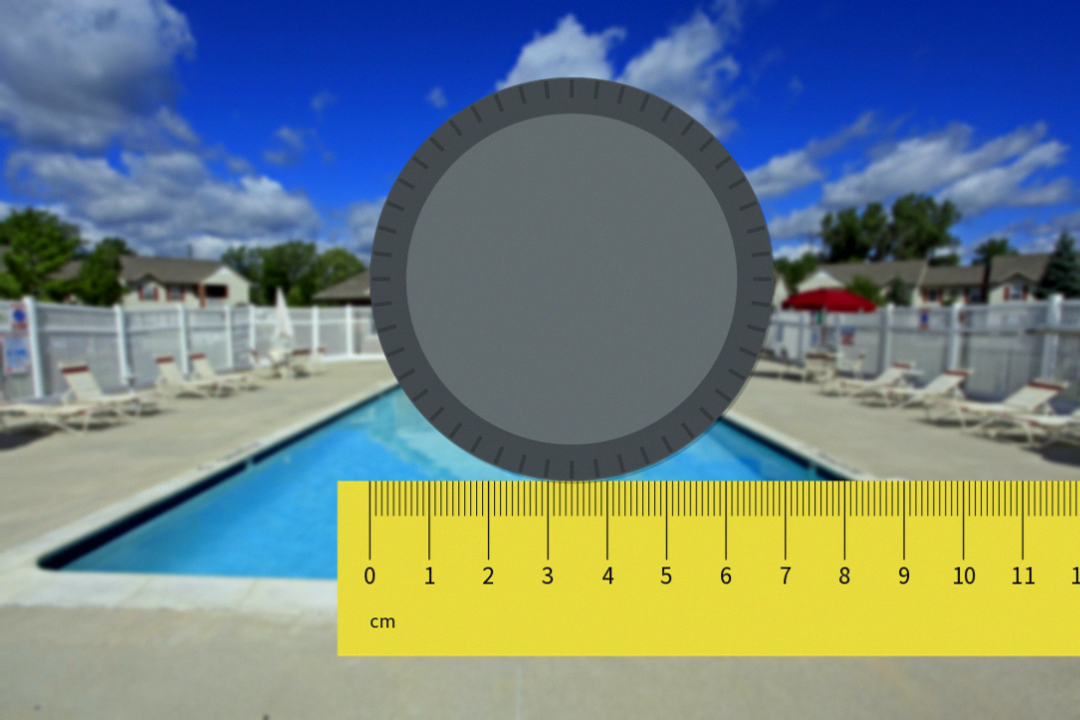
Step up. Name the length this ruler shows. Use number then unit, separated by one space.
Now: 6.8 cm
